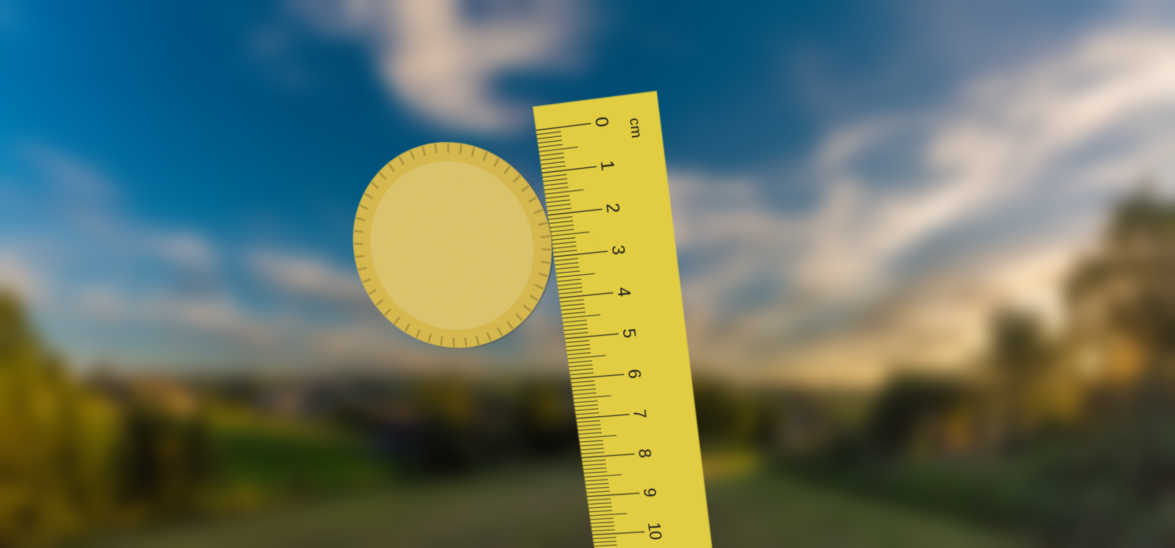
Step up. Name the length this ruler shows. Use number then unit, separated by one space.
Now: 5 cm
